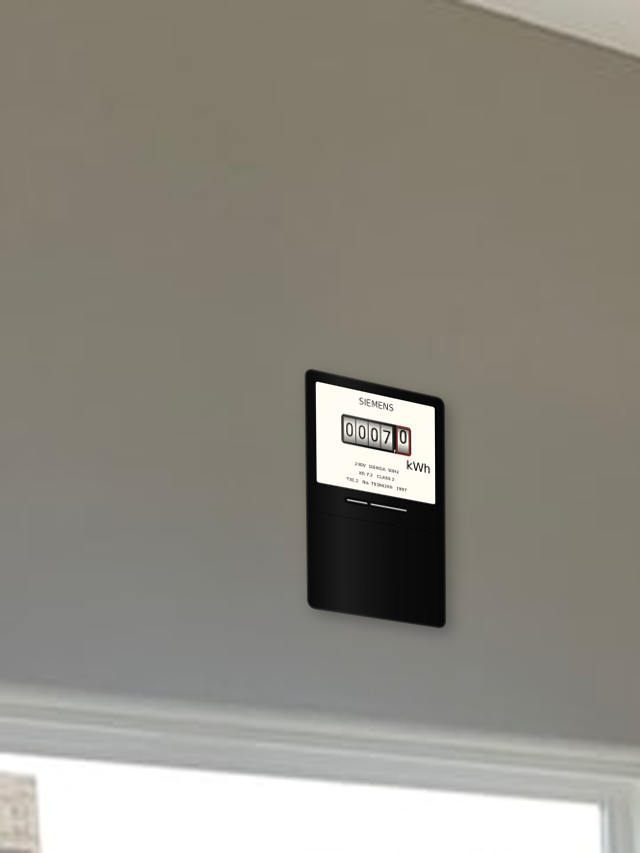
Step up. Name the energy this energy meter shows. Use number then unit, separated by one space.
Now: 7.0 kWh
